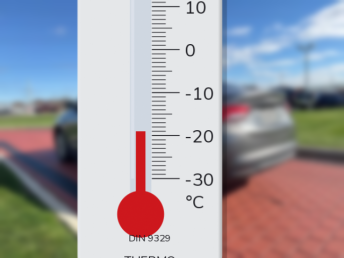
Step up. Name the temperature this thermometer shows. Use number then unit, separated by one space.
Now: -19 °C
